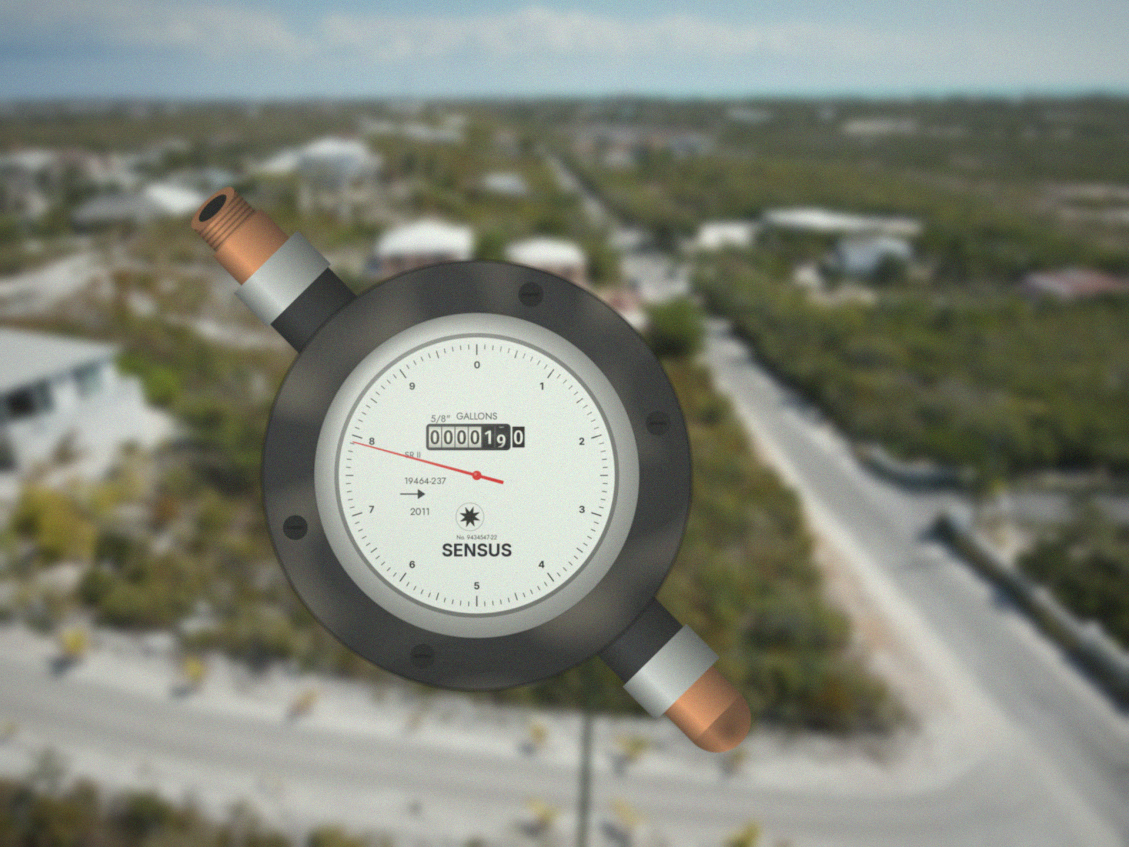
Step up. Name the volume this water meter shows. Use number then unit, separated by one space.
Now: 187.9 gal
